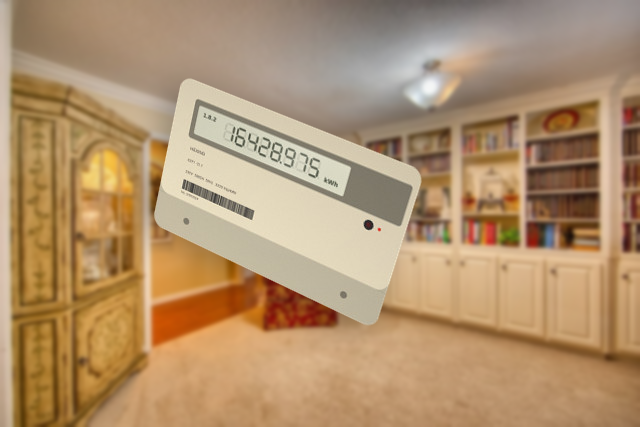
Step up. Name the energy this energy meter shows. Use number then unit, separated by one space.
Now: 16428.975 kWh
